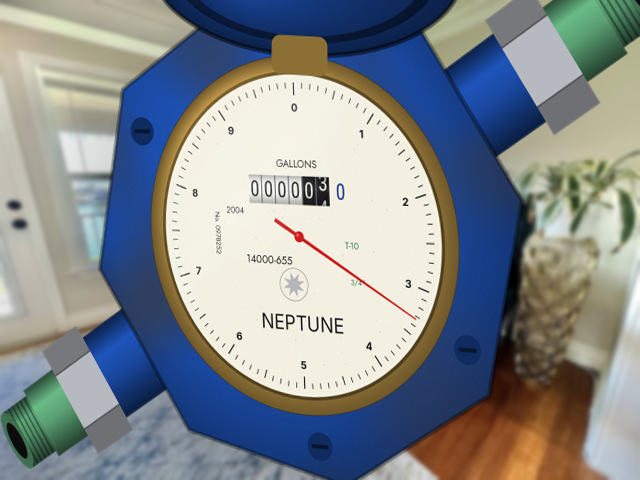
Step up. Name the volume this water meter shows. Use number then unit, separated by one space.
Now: 33.3 gal
